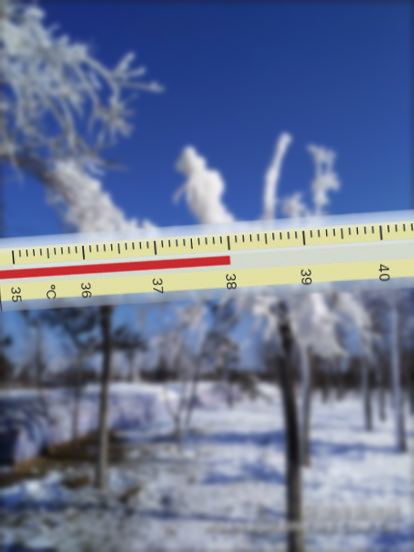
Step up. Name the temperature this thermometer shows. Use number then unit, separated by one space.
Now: 38 °C
